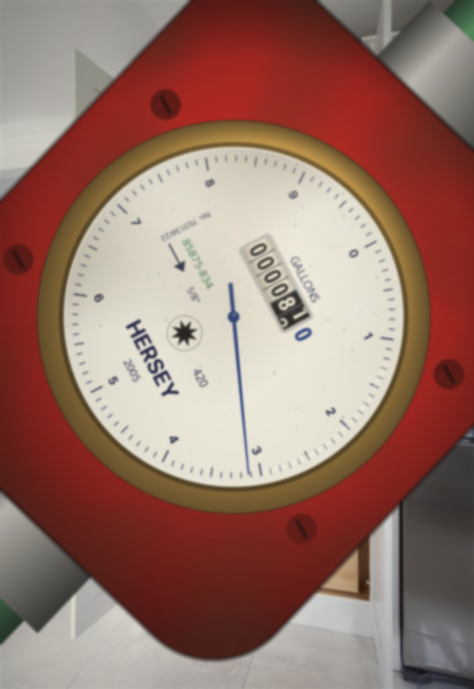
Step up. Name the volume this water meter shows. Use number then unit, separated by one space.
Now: 813.1 gal
